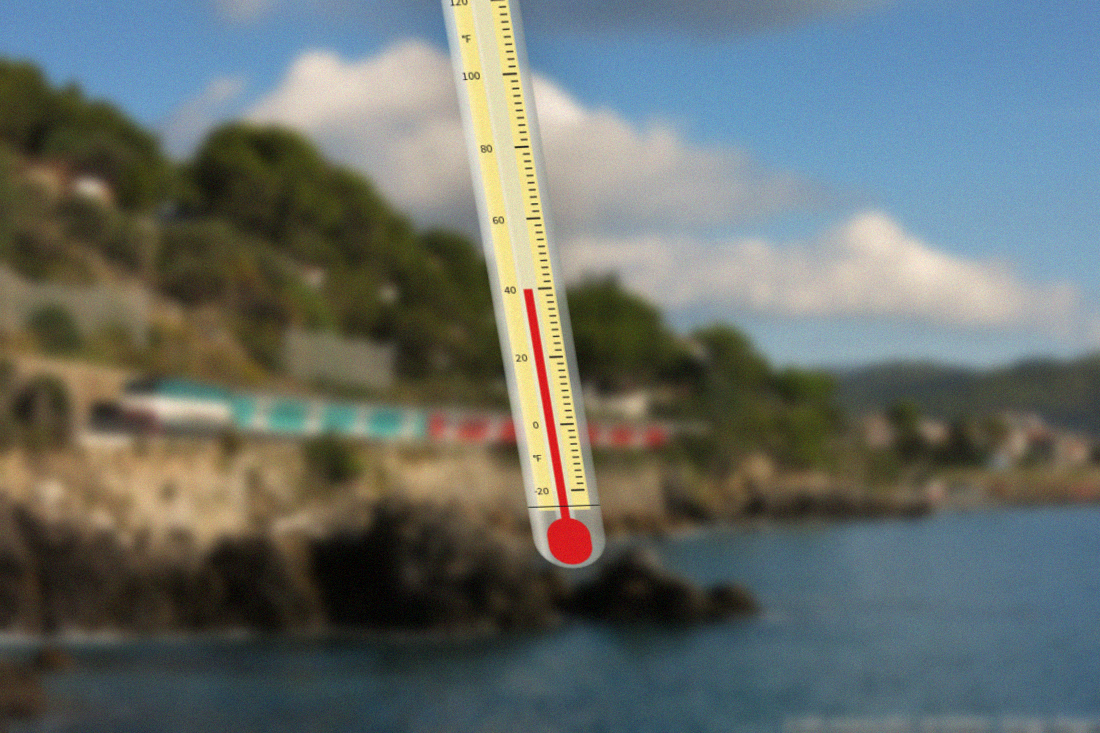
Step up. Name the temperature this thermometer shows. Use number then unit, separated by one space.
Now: 40 °F
